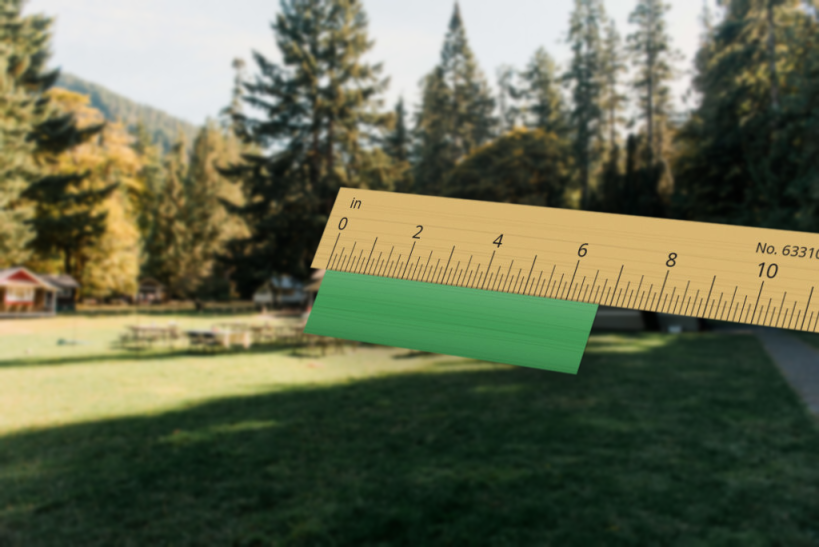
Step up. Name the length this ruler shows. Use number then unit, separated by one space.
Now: 6.75 in
